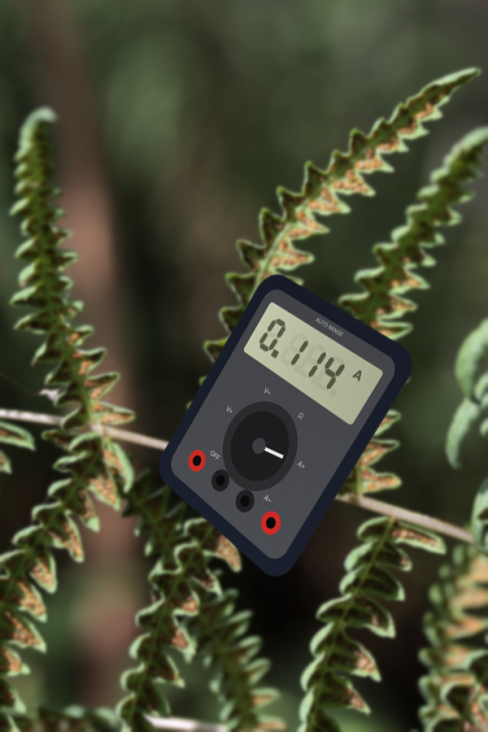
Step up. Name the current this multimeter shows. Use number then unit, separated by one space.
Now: 0.114 A
